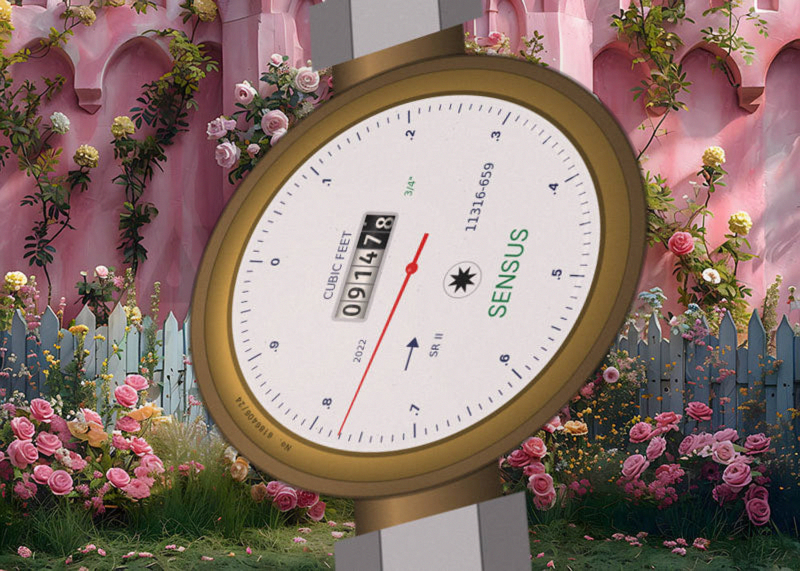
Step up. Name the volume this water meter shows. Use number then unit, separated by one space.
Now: 91477.77 ft³
